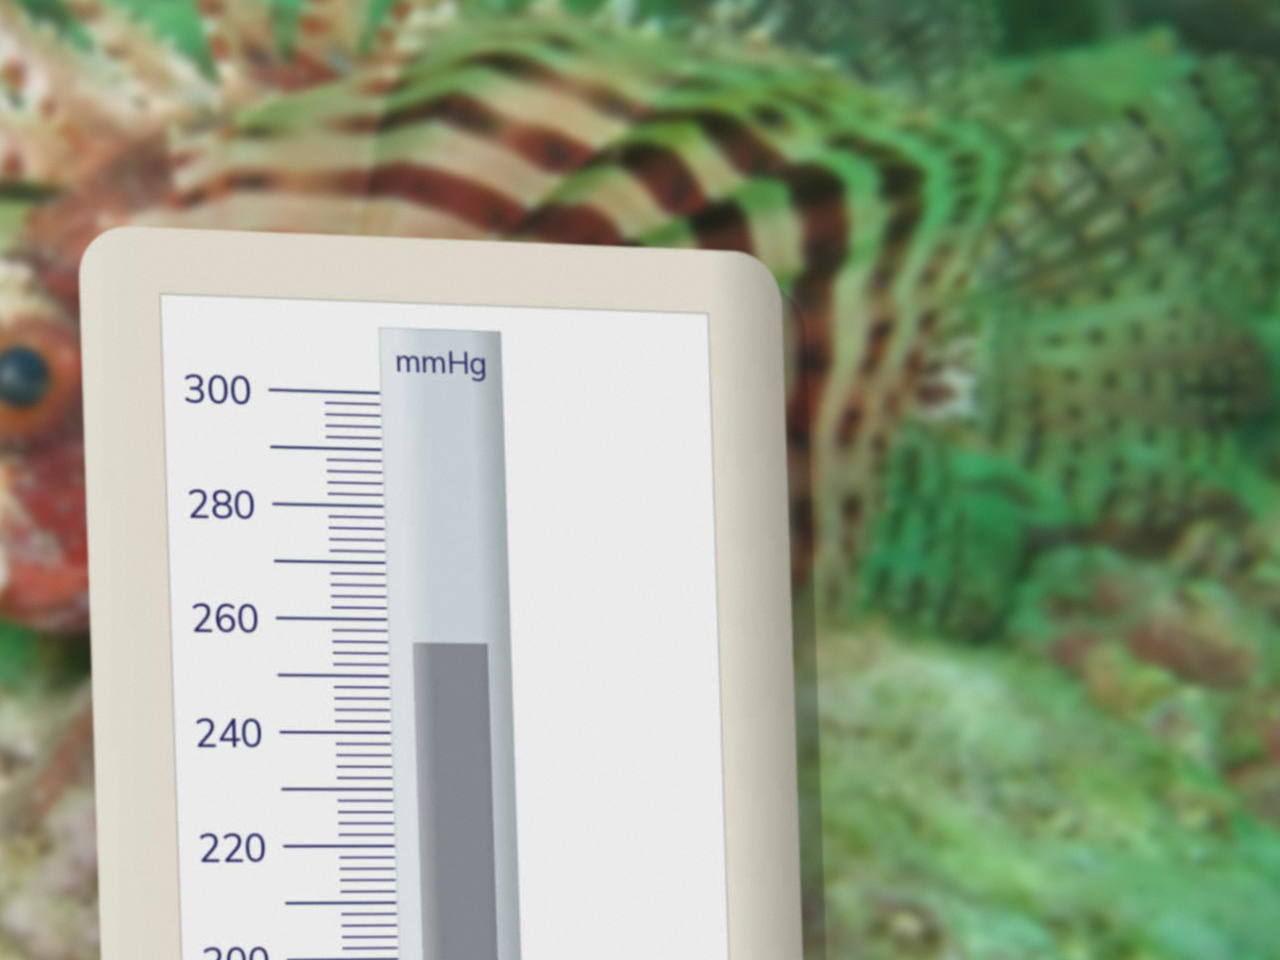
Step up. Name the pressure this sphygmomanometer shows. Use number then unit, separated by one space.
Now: 256 mmHg
